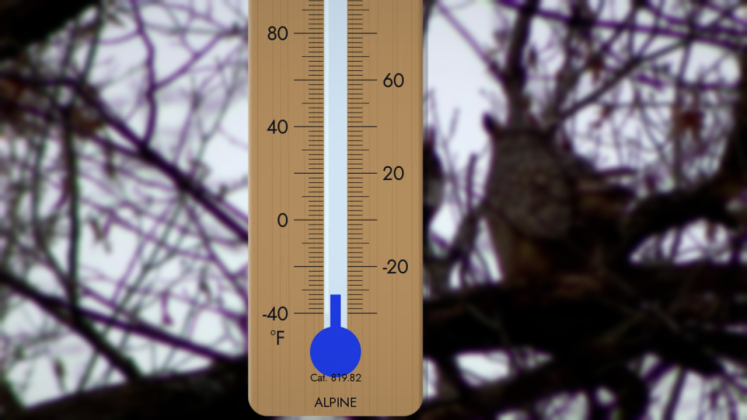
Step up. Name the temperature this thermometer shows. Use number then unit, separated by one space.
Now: -32 °F
